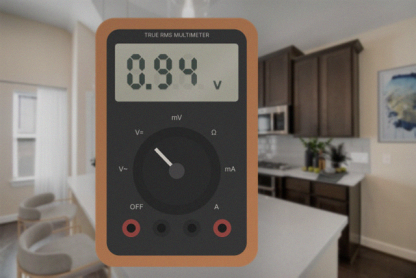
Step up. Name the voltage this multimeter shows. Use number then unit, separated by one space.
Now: 0.94 V
